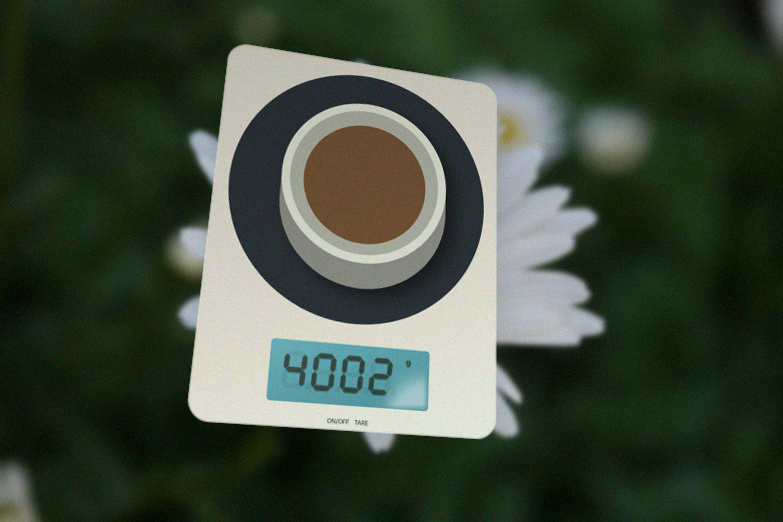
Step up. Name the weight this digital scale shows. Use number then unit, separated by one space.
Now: 4002 g
